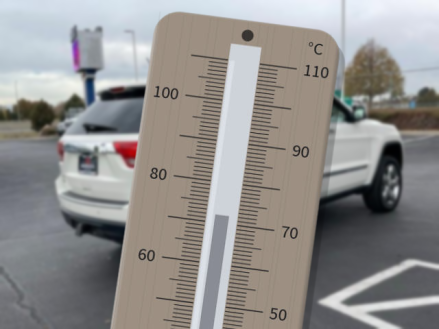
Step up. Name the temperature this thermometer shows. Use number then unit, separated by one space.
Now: 72 °C
